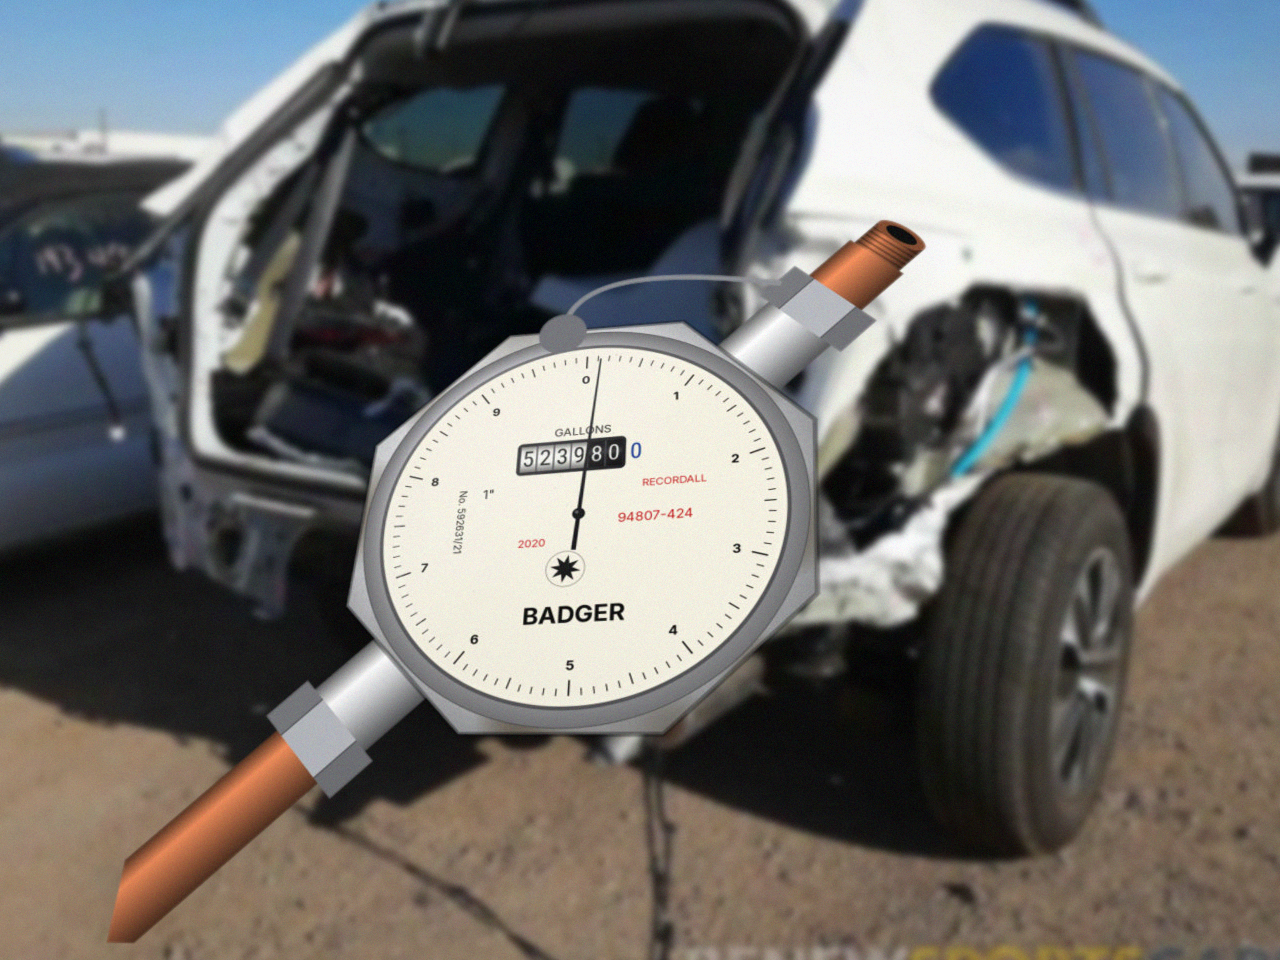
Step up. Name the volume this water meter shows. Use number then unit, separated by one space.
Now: 5239800.1 gal
